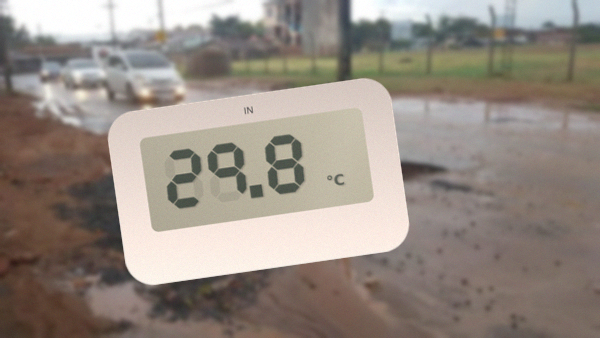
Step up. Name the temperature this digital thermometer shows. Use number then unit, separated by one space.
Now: 29.8 °C
